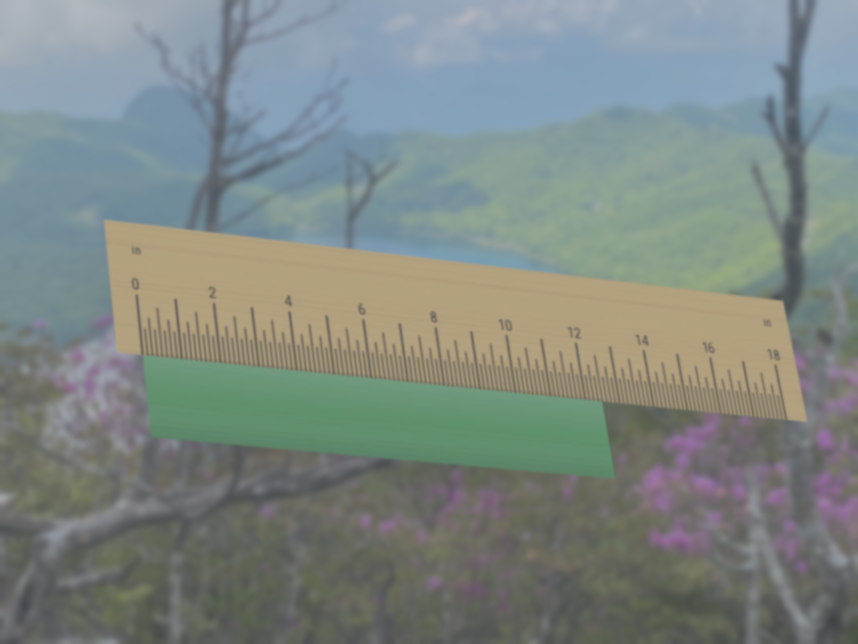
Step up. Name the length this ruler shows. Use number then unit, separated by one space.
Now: 12.5 in
